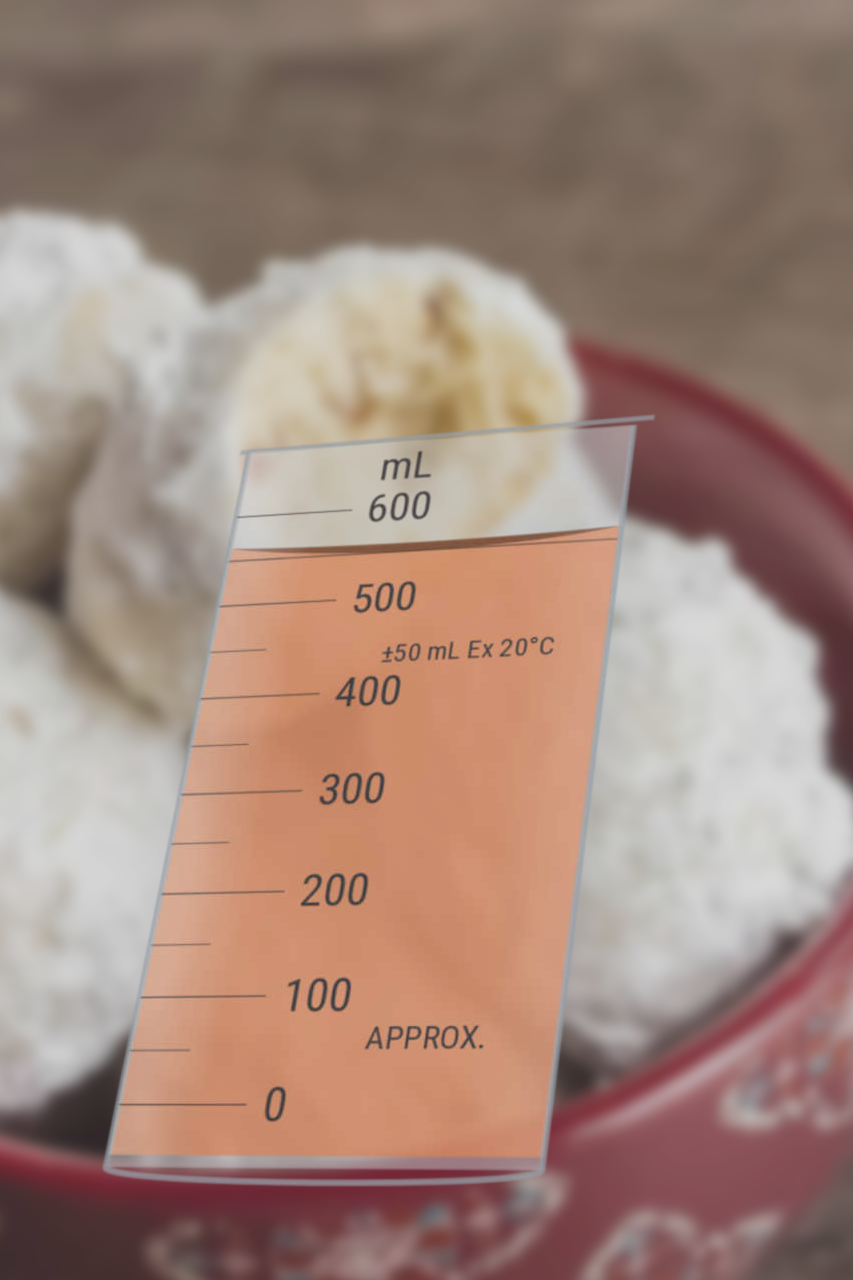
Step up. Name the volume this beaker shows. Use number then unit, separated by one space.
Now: 550 mL
